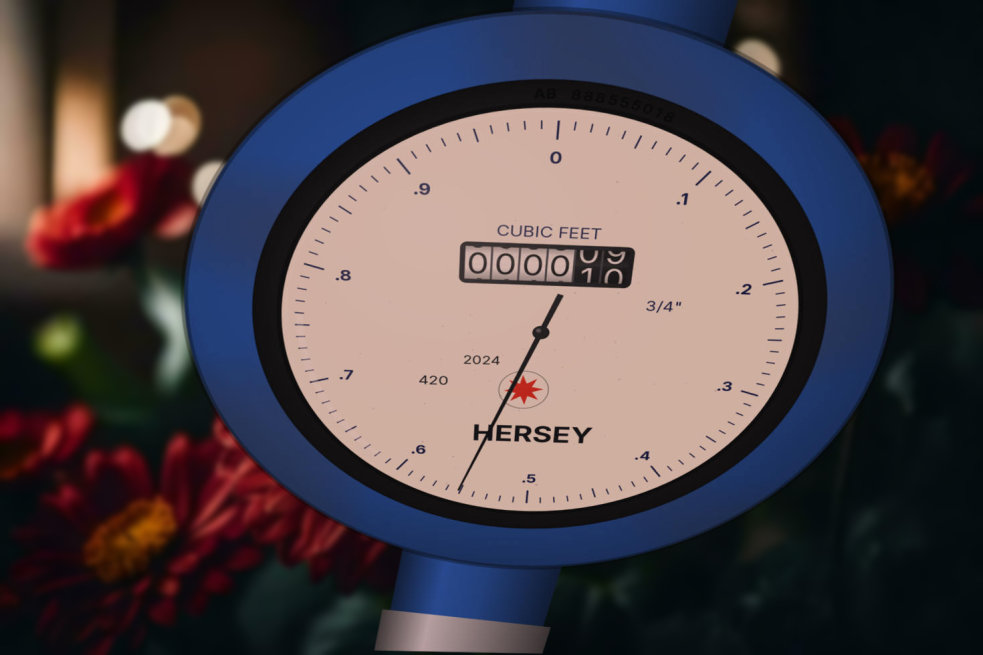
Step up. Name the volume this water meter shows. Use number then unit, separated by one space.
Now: 9.55 ft³
